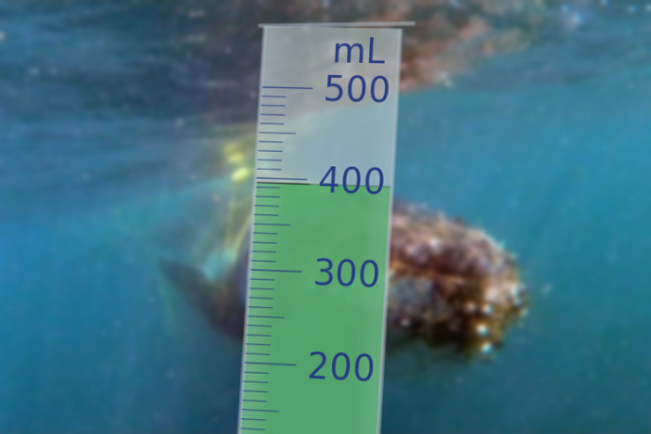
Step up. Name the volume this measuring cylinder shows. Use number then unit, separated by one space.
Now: 395 mL
